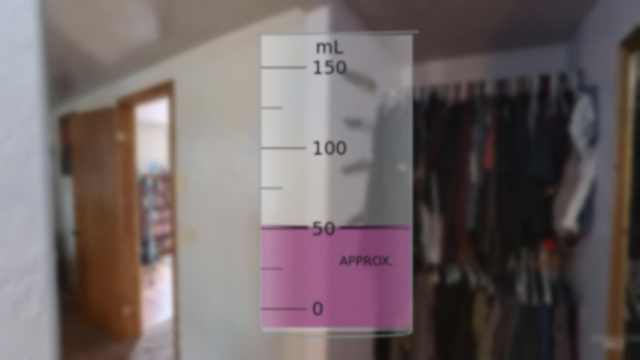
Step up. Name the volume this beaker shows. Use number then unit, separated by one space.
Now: 50 mL
